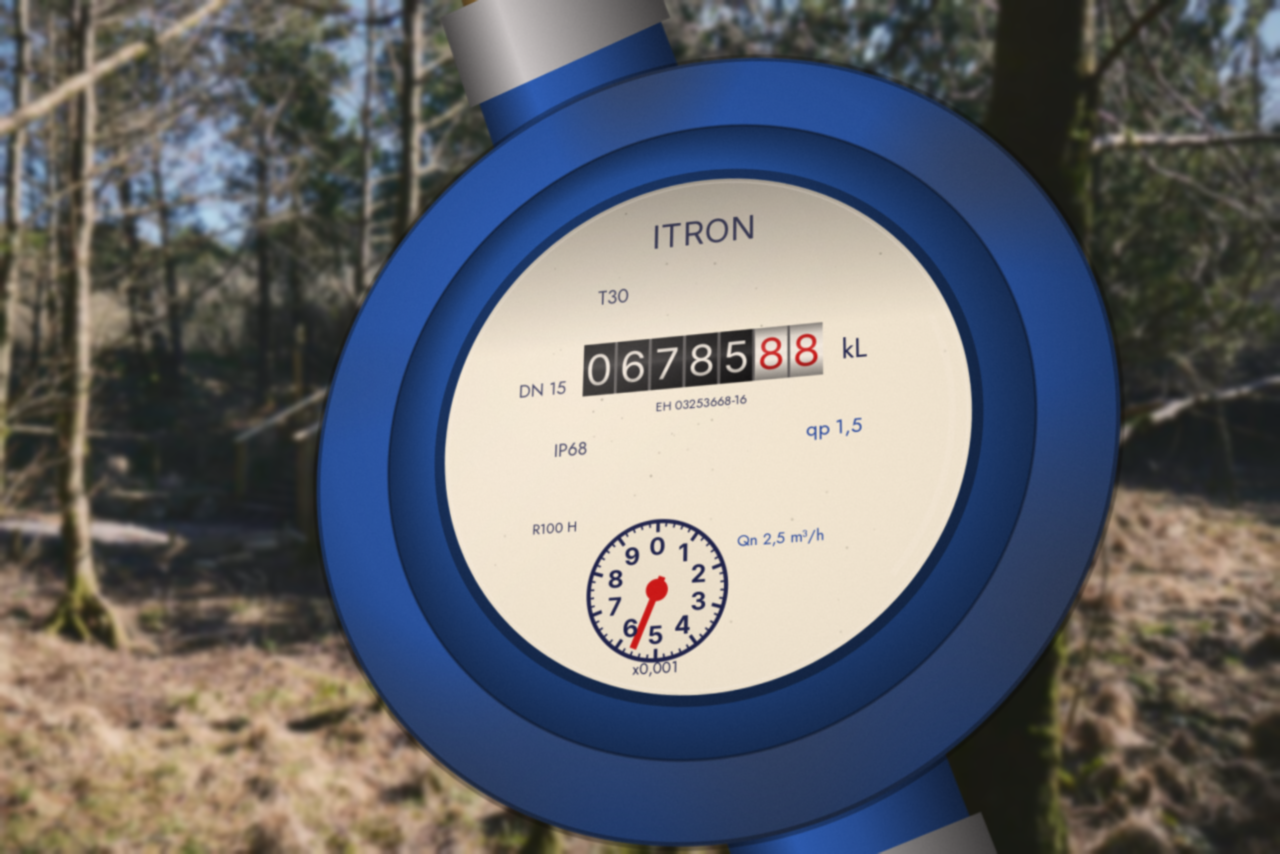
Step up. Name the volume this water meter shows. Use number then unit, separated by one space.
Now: 6785.885 kL
